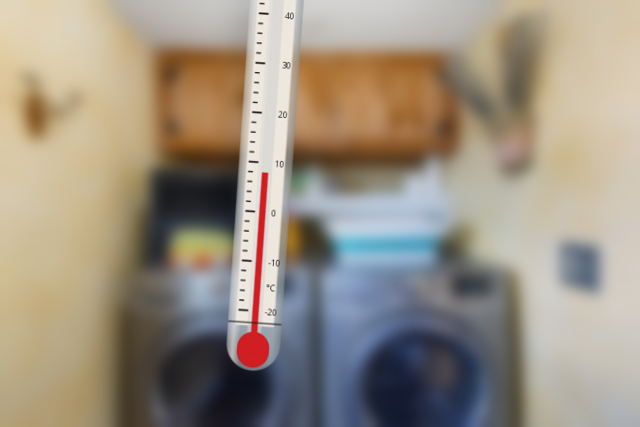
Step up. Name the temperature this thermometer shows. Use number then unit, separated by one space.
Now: 8 °C
